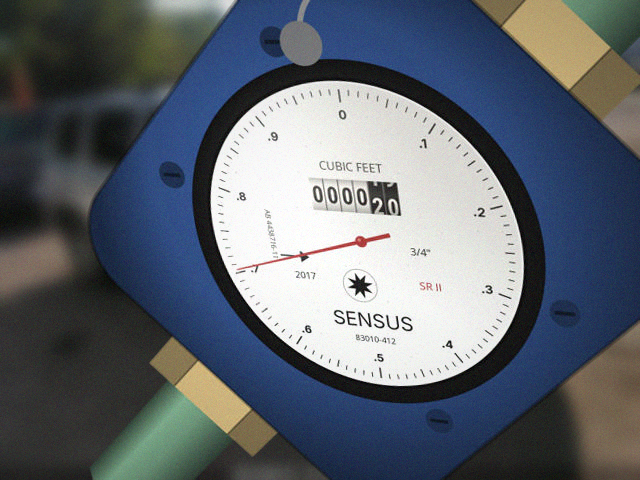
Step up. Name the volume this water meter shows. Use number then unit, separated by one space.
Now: 19.70 ft³
